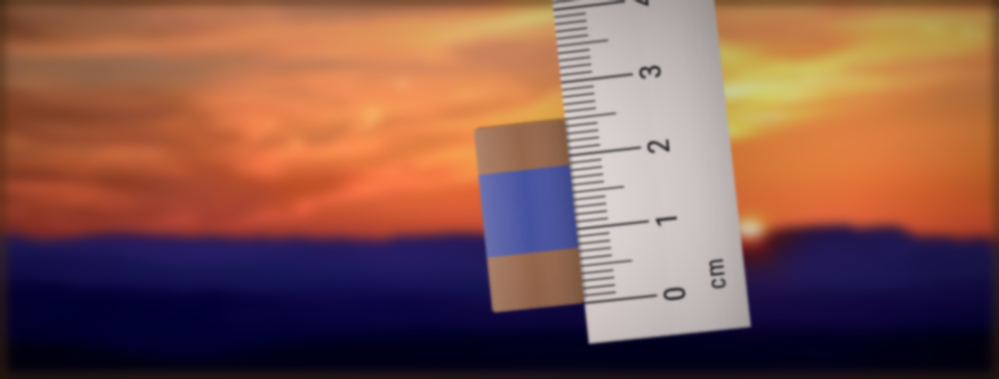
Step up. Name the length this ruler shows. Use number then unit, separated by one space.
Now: 2.5 cm
